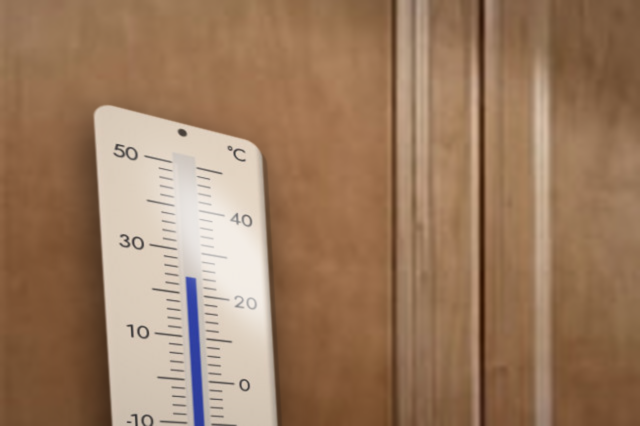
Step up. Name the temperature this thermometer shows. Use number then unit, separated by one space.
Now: 24 °C
